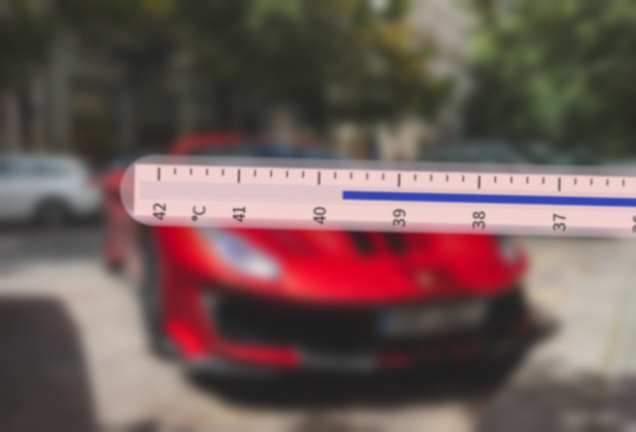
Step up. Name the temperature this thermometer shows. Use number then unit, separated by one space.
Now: 39.7 °C
